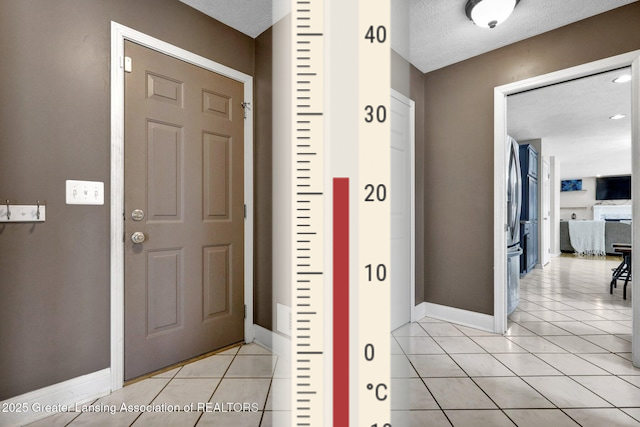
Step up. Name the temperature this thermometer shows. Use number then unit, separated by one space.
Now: 22 °C
